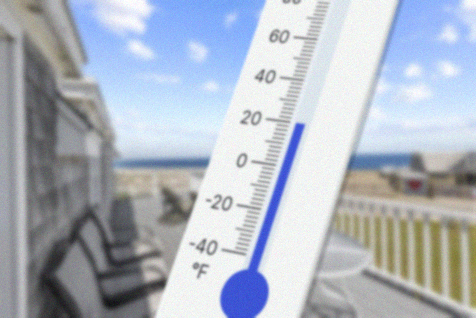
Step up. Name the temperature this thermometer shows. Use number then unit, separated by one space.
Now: 20 °F
